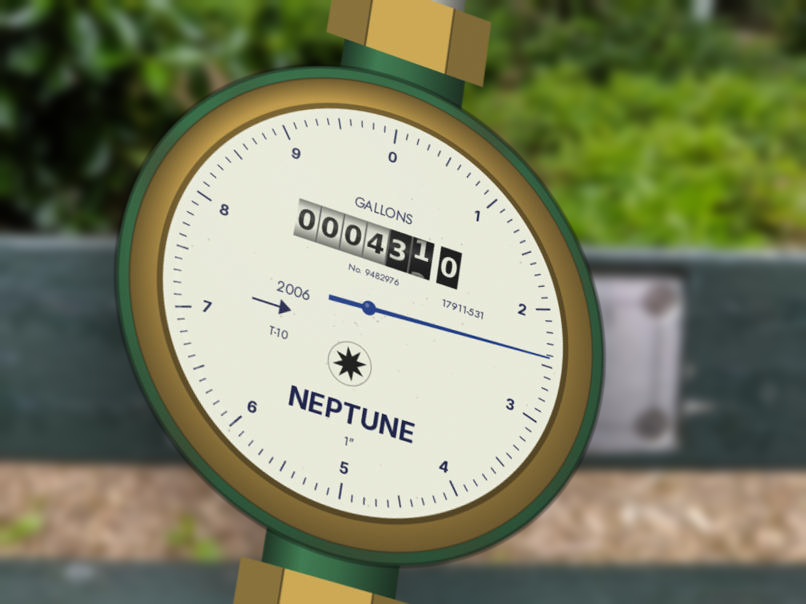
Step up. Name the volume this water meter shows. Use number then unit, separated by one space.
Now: 4312.4 gal
